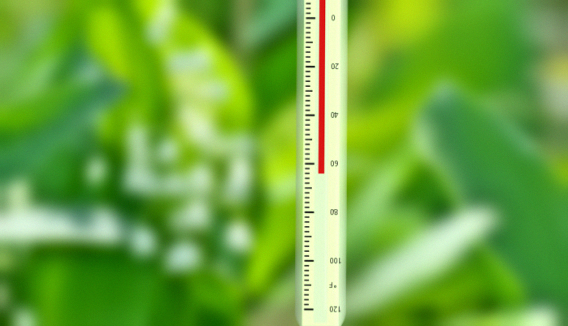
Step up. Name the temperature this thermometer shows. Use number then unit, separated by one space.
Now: 64 °F
